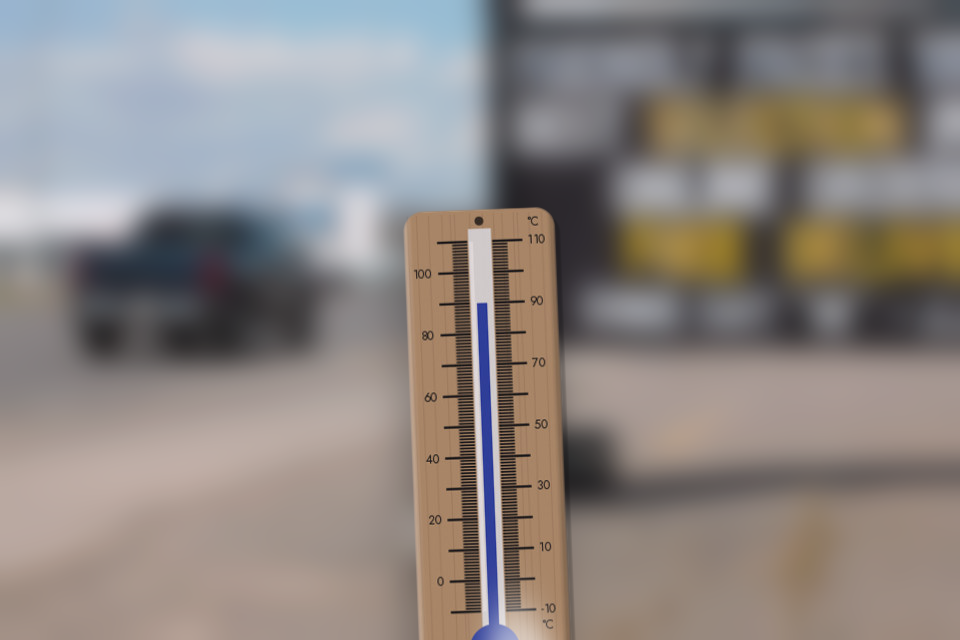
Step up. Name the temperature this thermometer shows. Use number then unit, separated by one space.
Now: 90 °C
